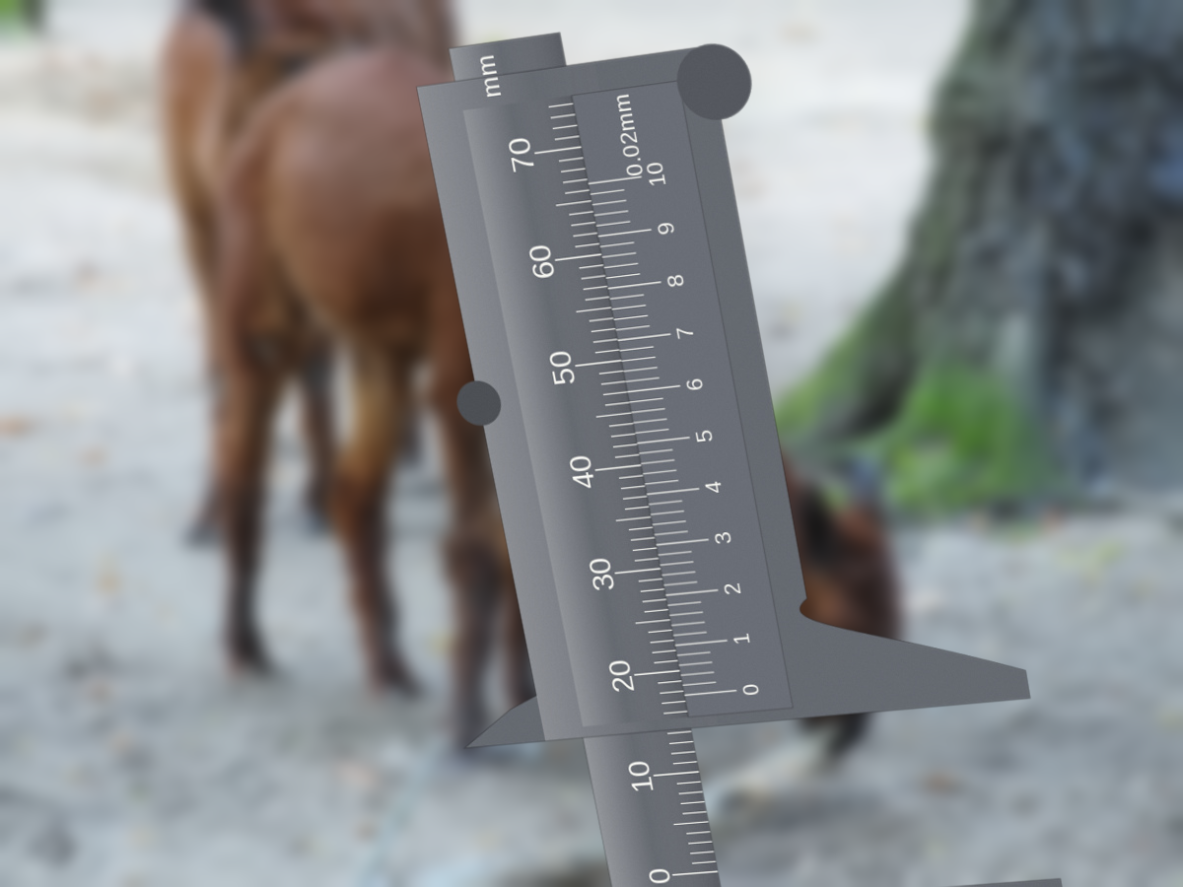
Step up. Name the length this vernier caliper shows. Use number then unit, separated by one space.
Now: 17.6 mm
